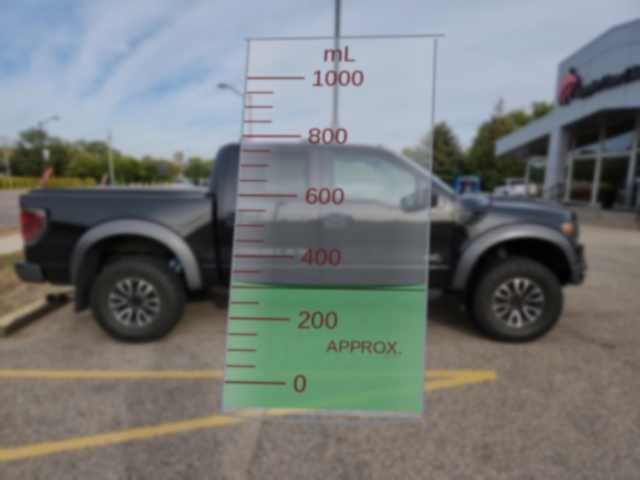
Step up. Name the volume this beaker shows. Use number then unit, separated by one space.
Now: 300 mL
